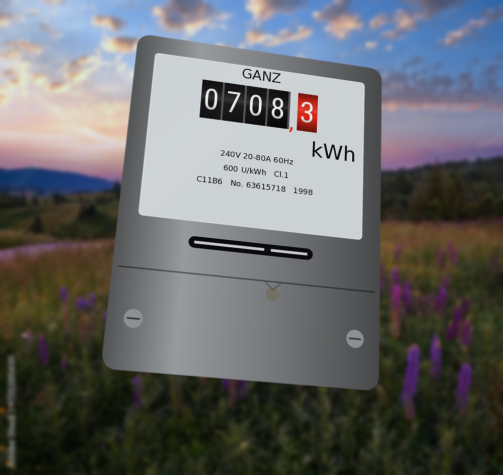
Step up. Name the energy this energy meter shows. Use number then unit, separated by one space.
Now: 708.3 kWh
